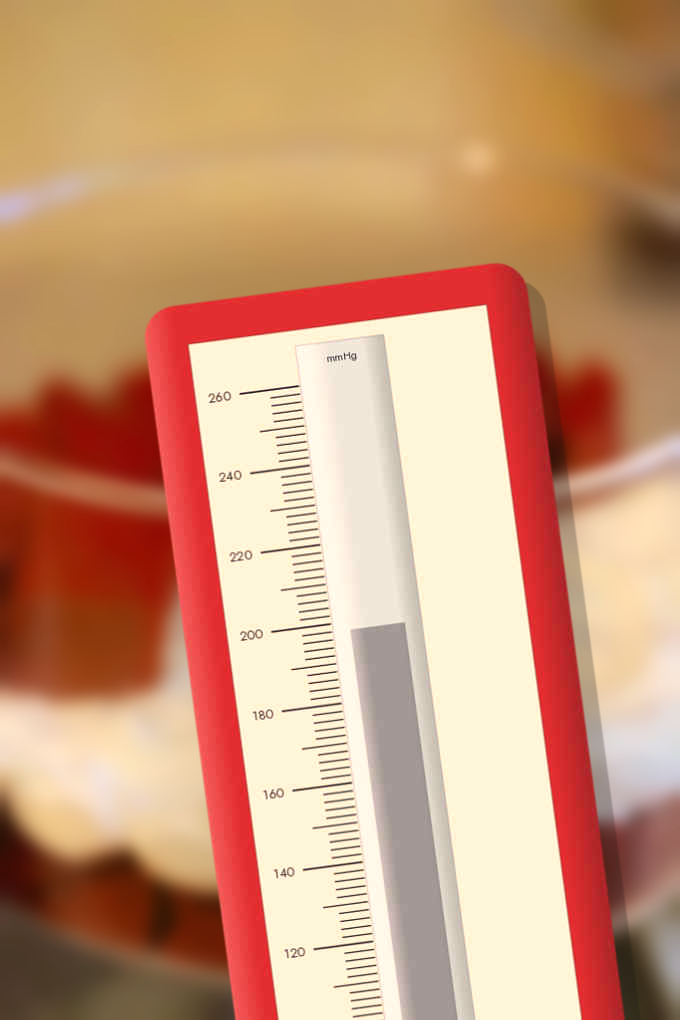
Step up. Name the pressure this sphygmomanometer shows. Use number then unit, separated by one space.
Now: 198 mmHg
